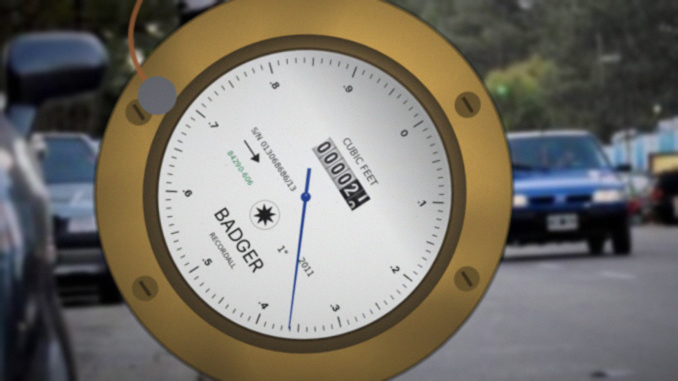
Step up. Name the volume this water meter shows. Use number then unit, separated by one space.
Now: 21.36 ft³
